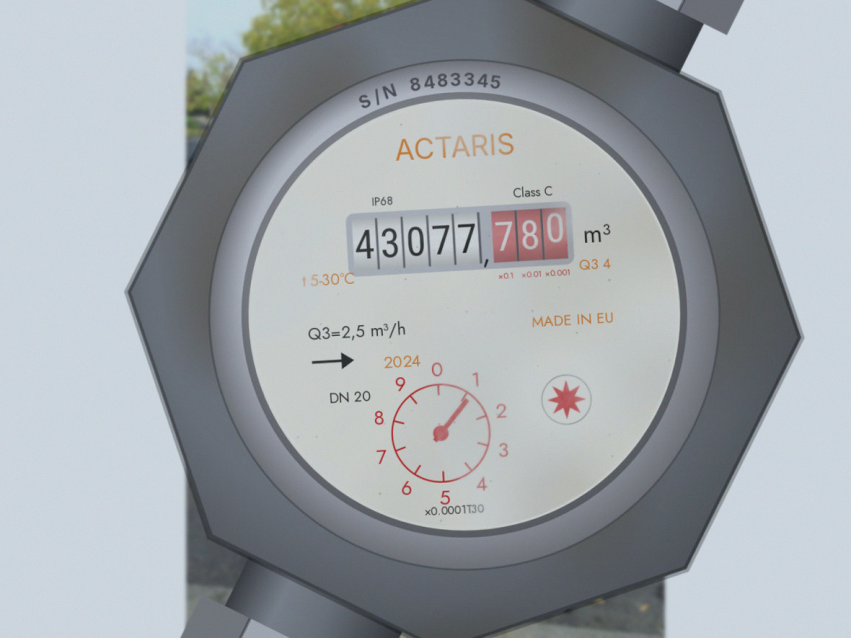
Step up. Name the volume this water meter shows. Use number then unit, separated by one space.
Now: 43077.7801 m³
